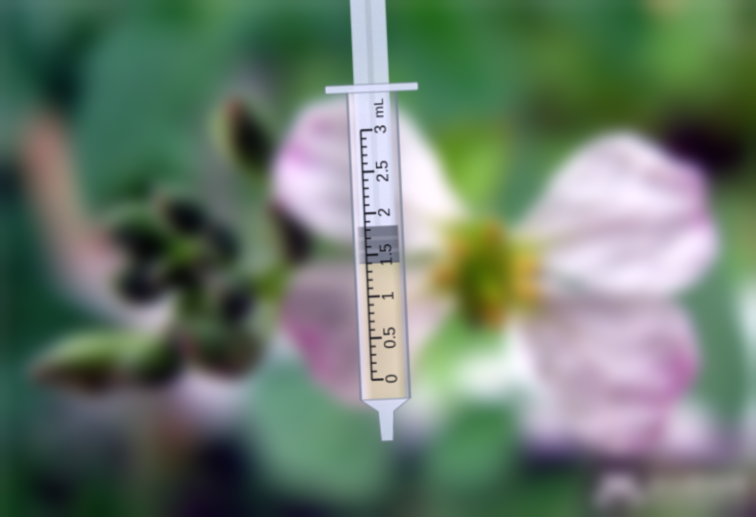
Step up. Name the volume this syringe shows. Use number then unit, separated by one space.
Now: 1.4 mL
